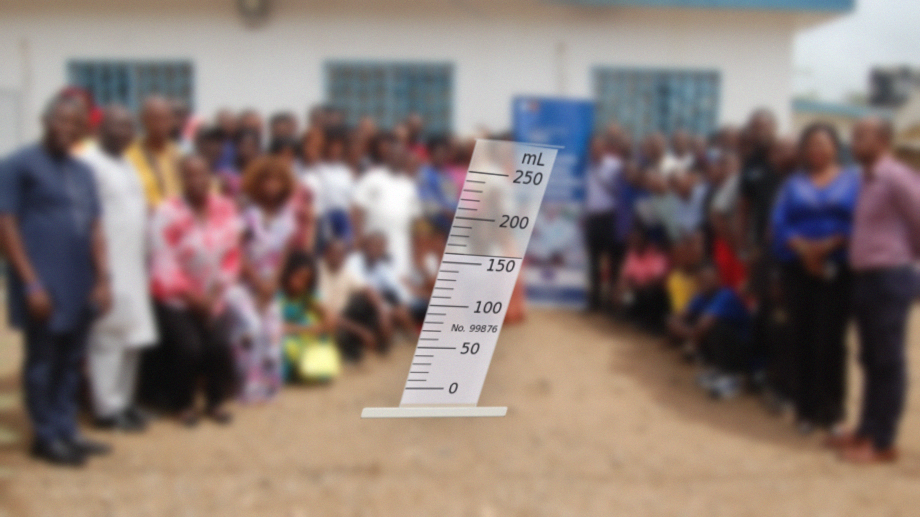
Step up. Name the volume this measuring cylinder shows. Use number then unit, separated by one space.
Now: 160 mL
